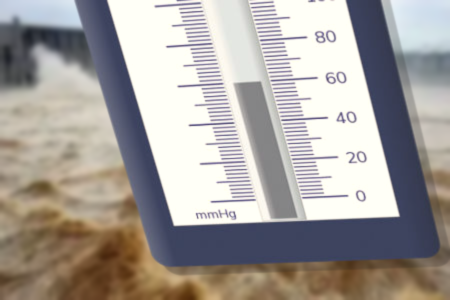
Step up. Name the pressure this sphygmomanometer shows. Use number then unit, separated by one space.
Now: 60 mmHg
